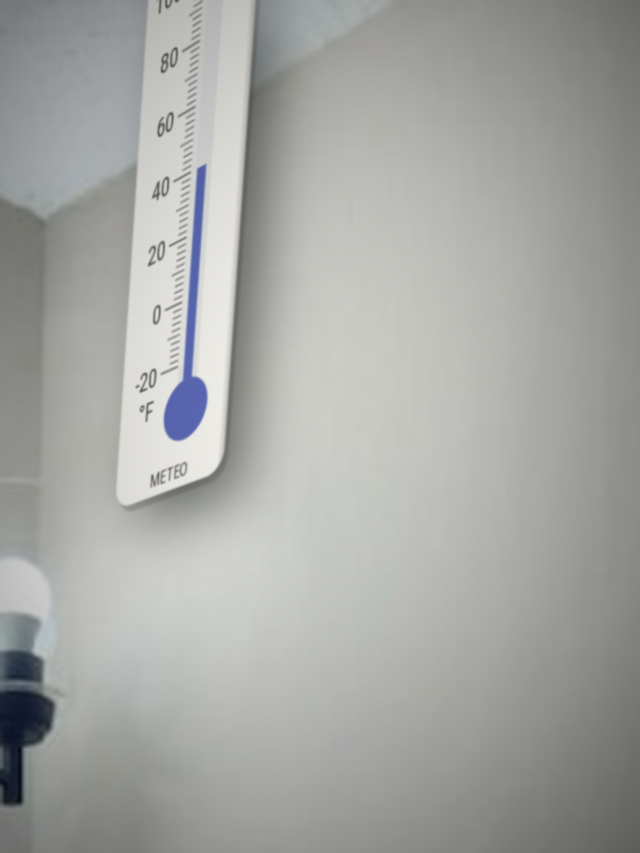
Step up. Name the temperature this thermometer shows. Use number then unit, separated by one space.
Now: 40 °F
